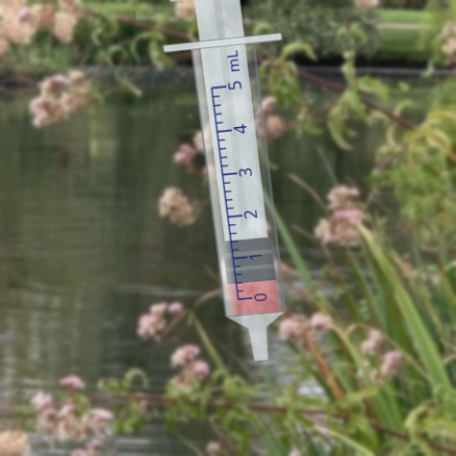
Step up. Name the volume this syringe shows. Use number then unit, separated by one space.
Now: 0.4 mL
